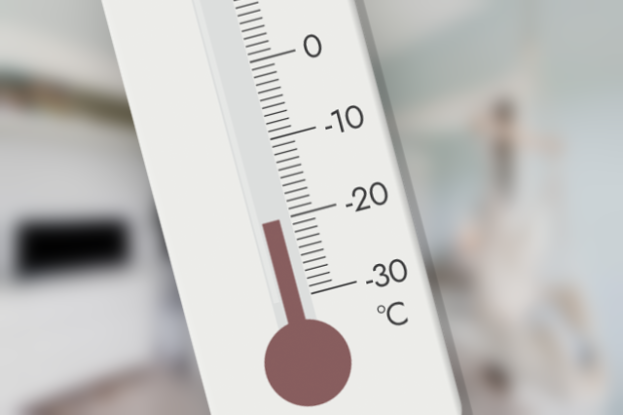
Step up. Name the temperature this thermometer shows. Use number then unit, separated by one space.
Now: -20 °C
